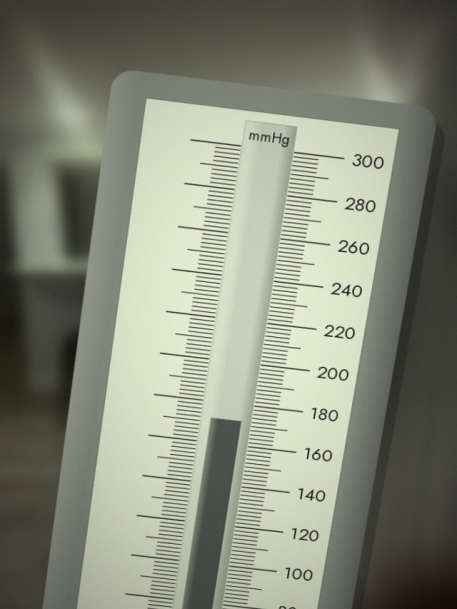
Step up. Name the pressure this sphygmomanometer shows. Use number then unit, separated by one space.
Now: 172 mmHg
